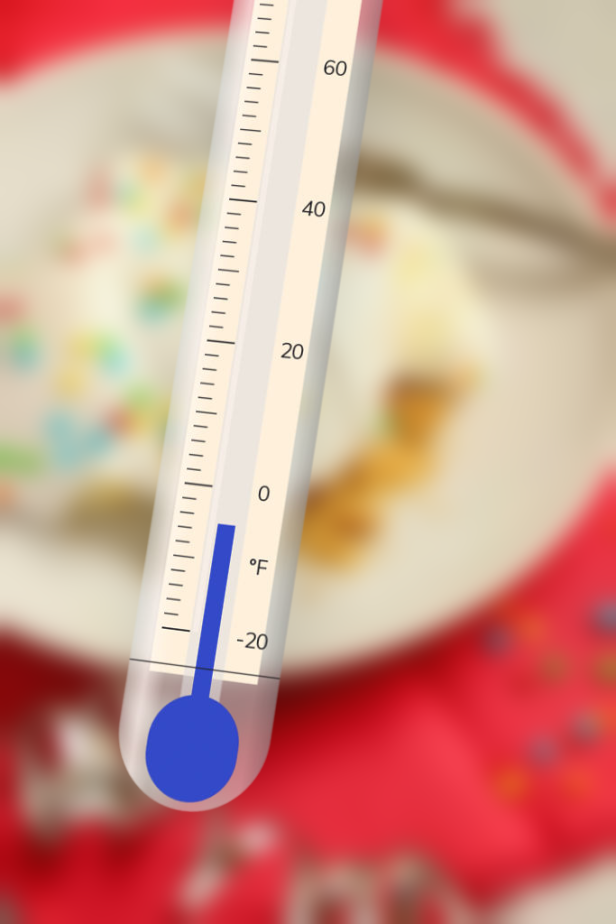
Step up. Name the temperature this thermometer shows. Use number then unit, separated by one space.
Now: -5 °F
